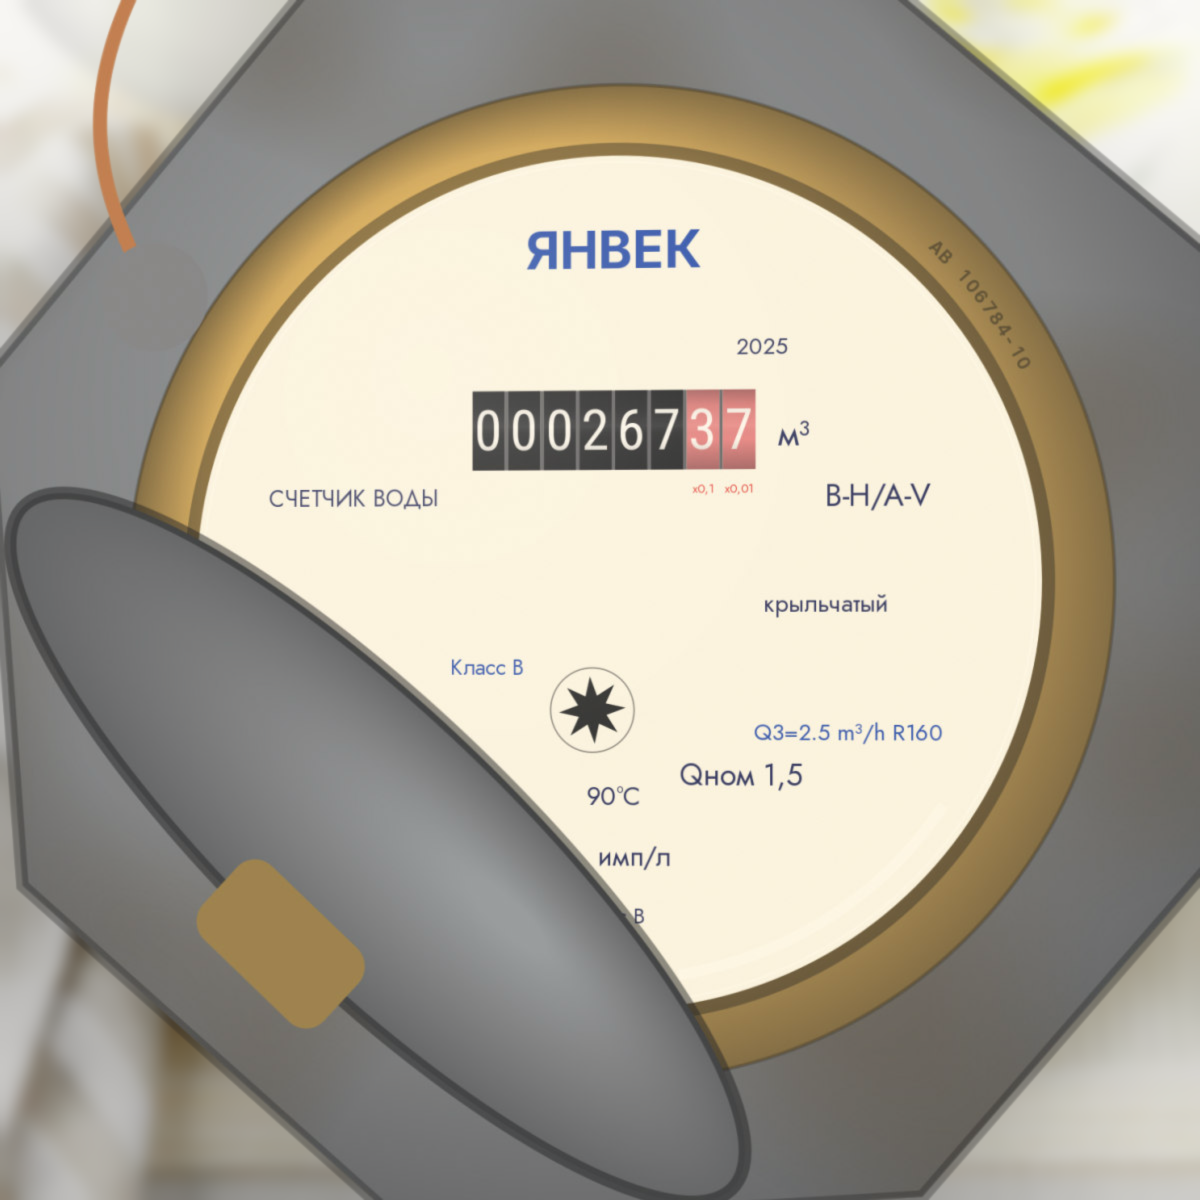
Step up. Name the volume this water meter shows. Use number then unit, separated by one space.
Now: 267.37 m³
